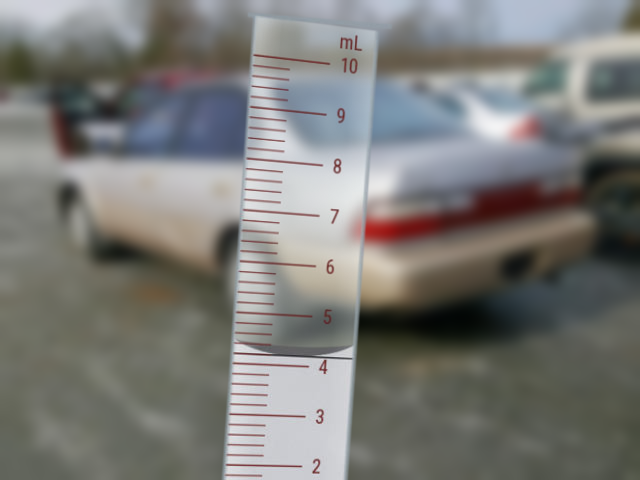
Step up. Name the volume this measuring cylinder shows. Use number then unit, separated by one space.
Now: 4.2 mL
